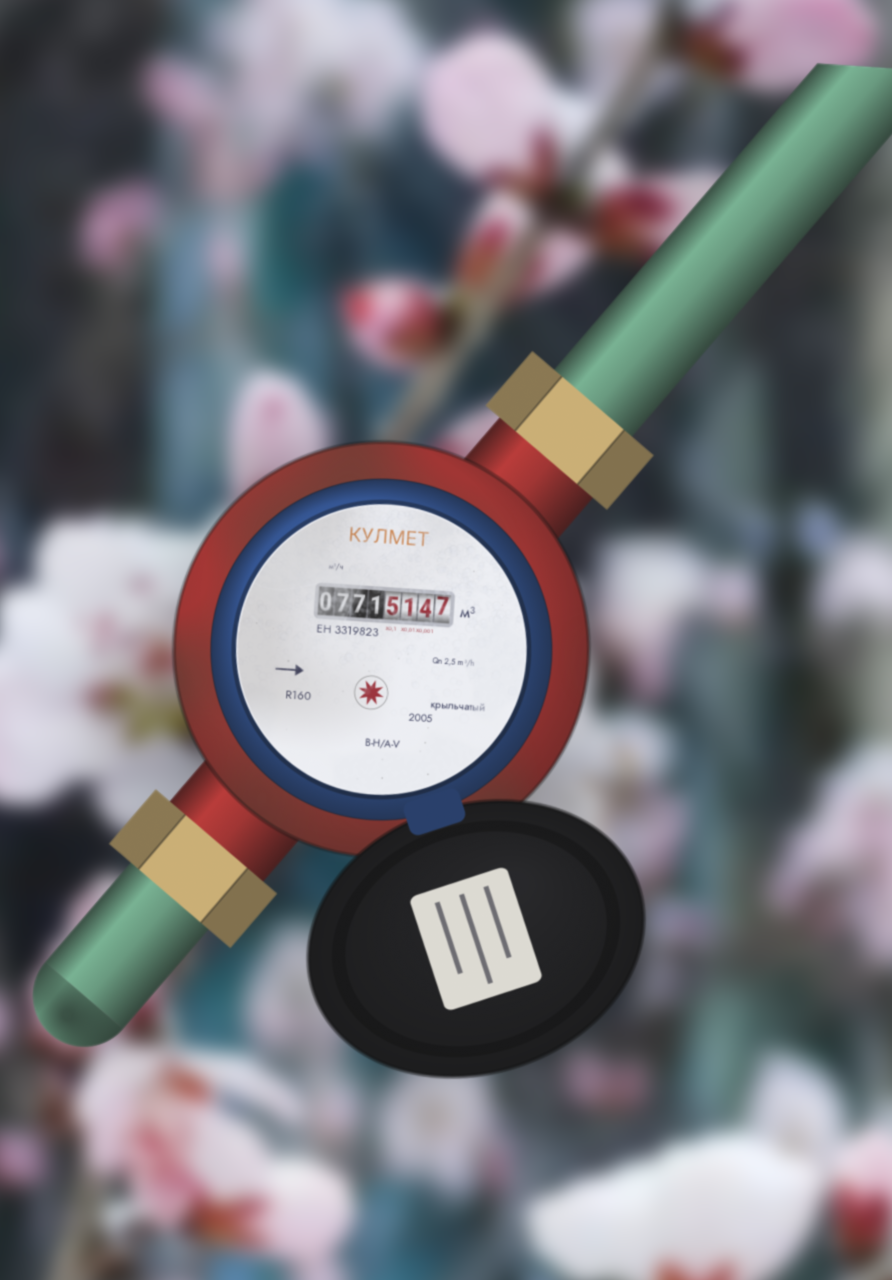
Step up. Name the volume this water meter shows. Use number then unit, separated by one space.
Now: 771.5147 m³
